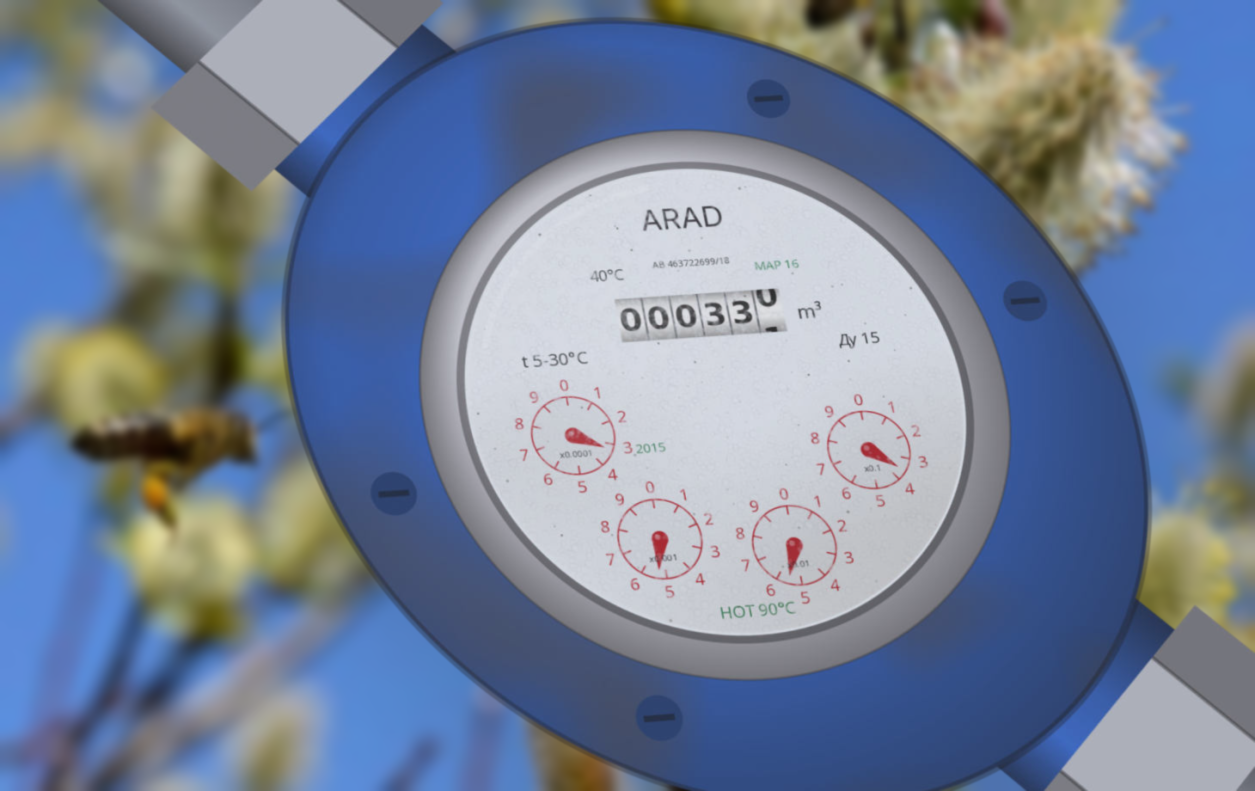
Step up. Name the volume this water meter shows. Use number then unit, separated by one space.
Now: 330.3553 m³
